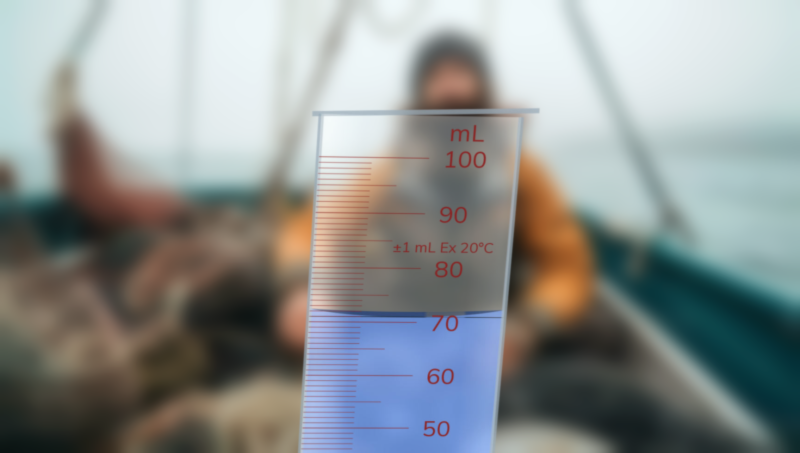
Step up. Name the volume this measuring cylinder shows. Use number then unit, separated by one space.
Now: 71 mL
